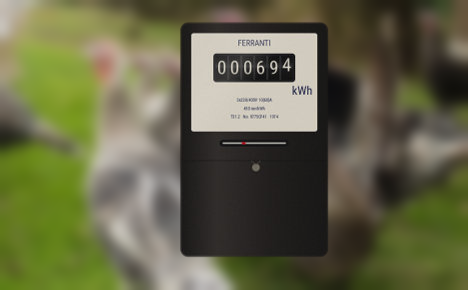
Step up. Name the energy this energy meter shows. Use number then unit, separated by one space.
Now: 694 kWh
